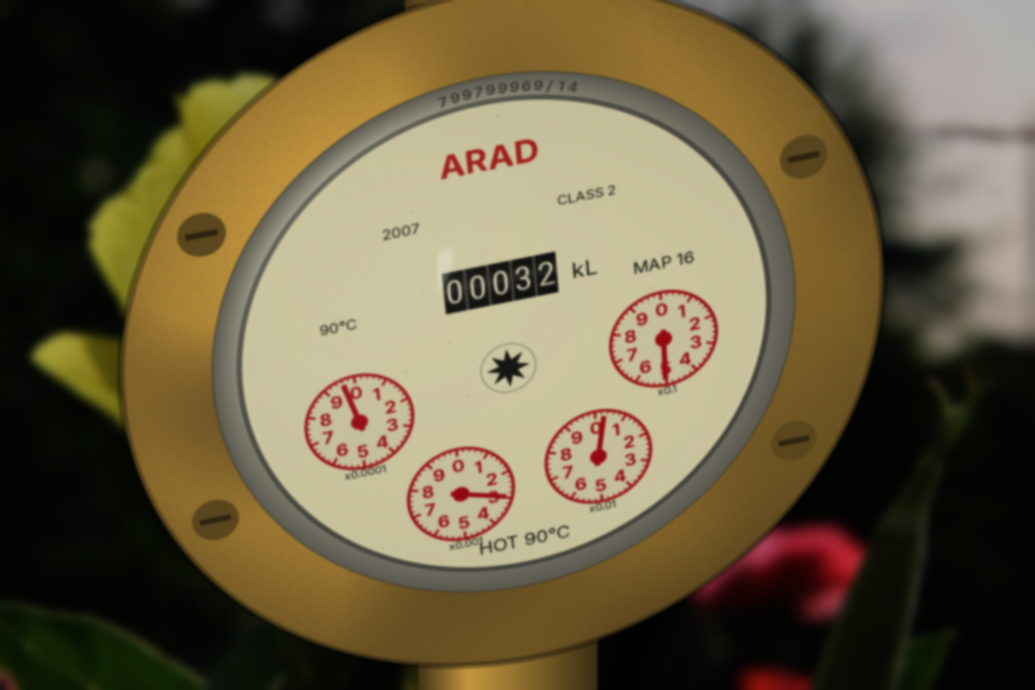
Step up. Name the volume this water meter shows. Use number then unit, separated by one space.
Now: 32.5029 kL
